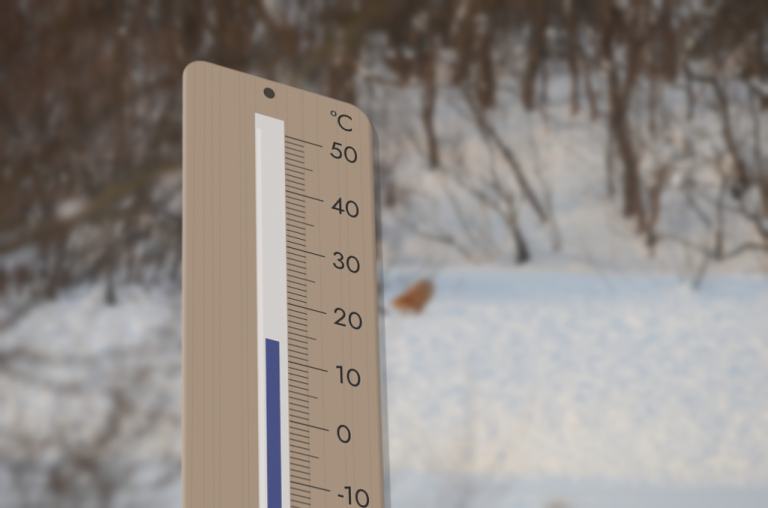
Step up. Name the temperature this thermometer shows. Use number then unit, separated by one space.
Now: 13 °C
